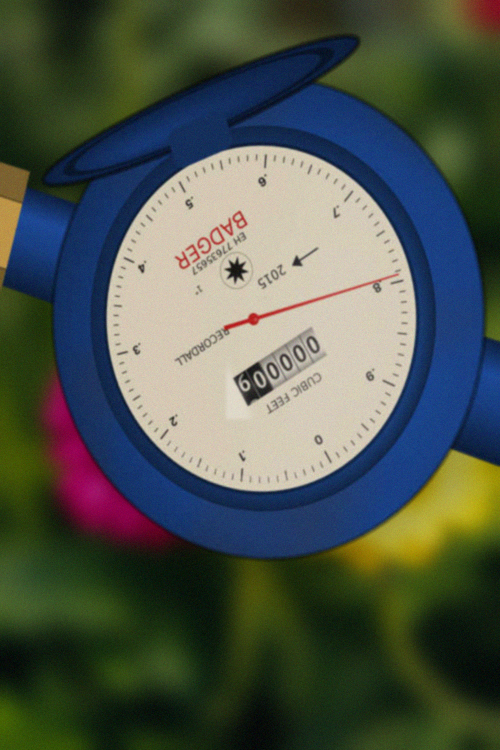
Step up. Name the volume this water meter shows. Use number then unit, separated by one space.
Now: 8.79 ft³
